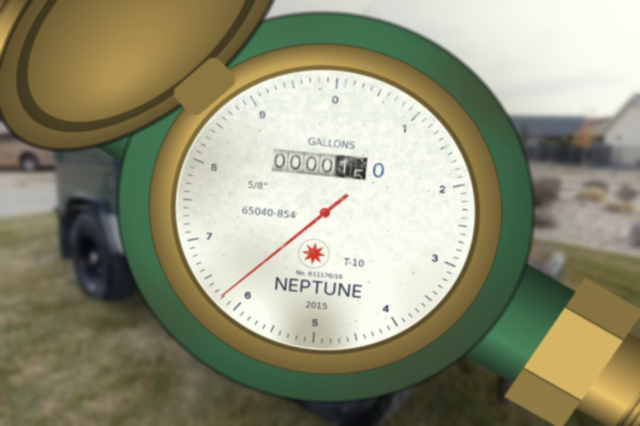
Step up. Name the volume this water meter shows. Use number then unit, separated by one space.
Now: 146.2 gal
